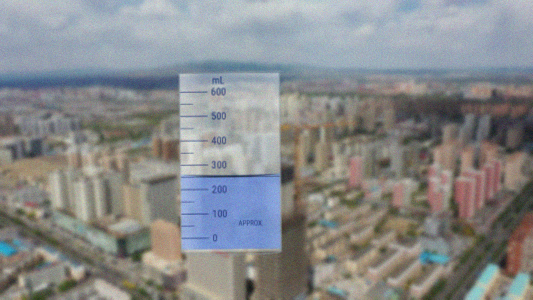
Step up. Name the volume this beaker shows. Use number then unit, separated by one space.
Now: 250 mL
